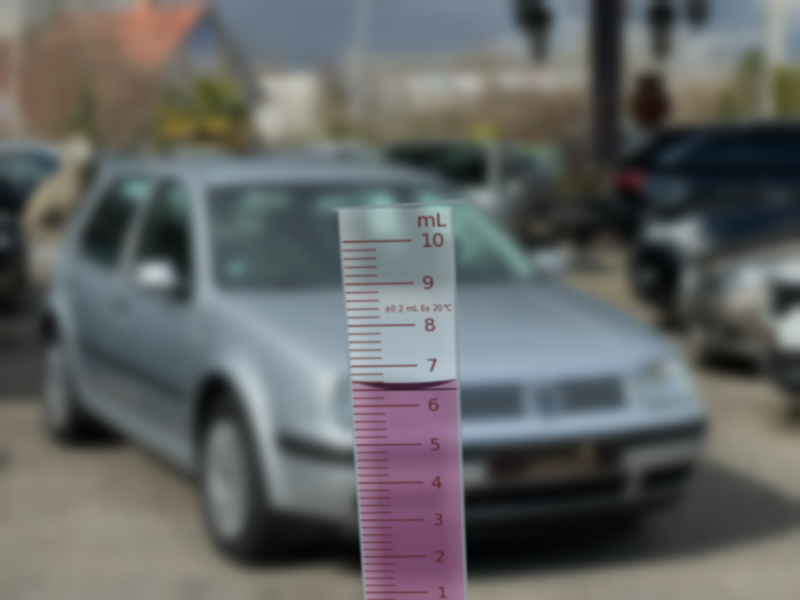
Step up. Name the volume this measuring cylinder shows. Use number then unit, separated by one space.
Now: 6.4 mL
